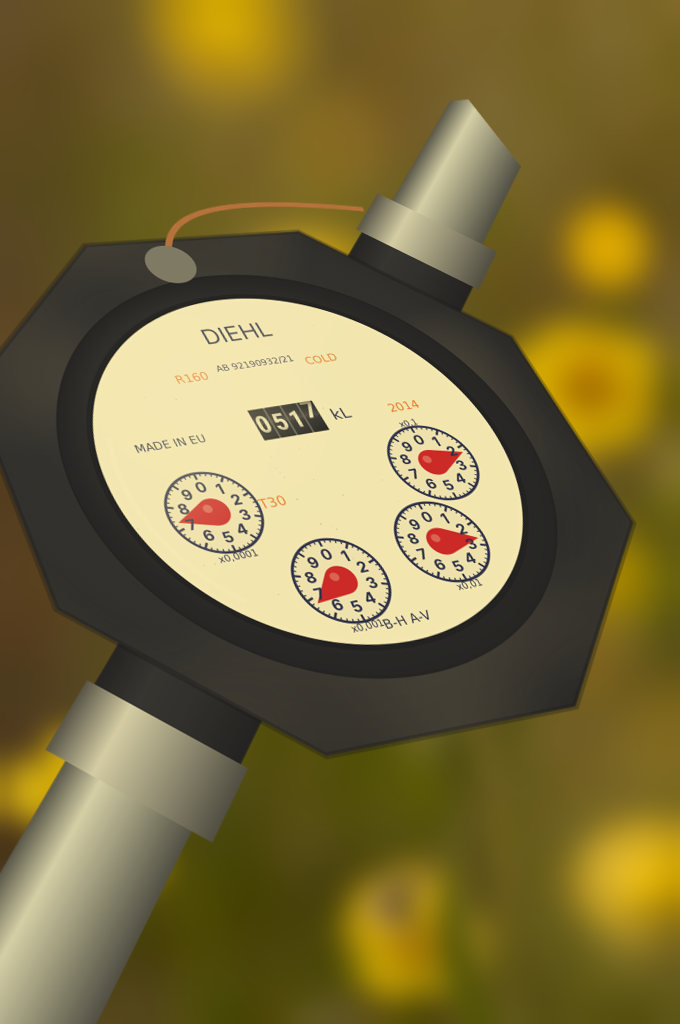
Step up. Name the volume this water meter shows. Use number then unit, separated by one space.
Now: 517.2267 kL
